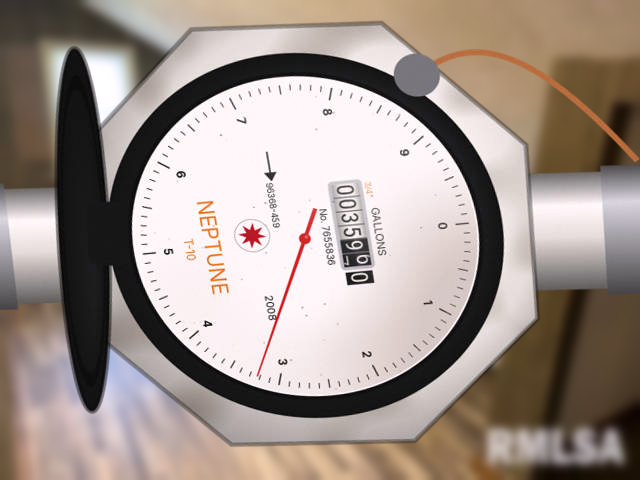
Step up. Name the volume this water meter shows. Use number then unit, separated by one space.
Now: 35963.2 gal
